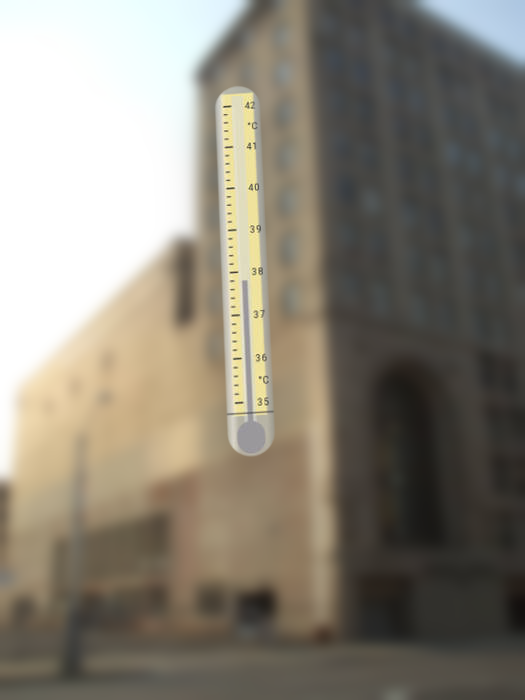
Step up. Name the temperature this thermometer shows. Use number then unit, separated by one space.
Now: 37.8 °C
